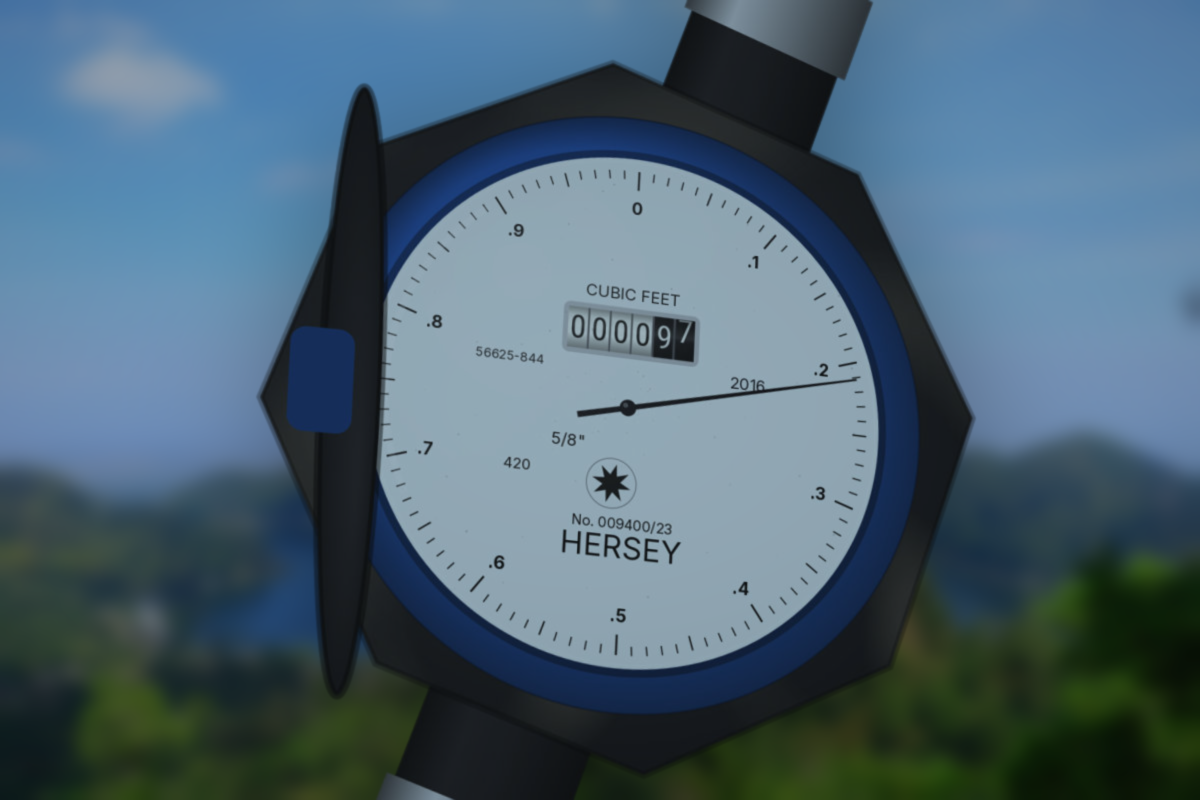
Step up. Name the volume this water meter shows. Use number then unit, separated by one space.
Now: 97.21 ft³
